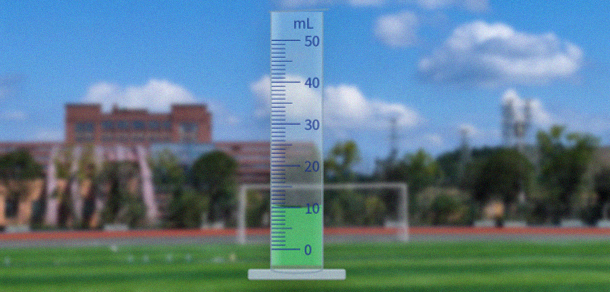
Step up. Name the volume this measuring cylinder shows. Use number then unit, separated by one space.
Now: 10 mL
